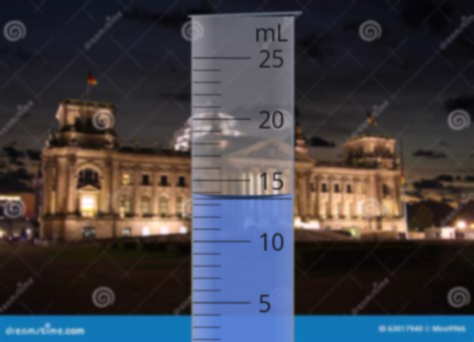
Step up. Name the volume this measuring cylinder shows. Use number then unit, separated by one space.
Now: 13.5 mL
